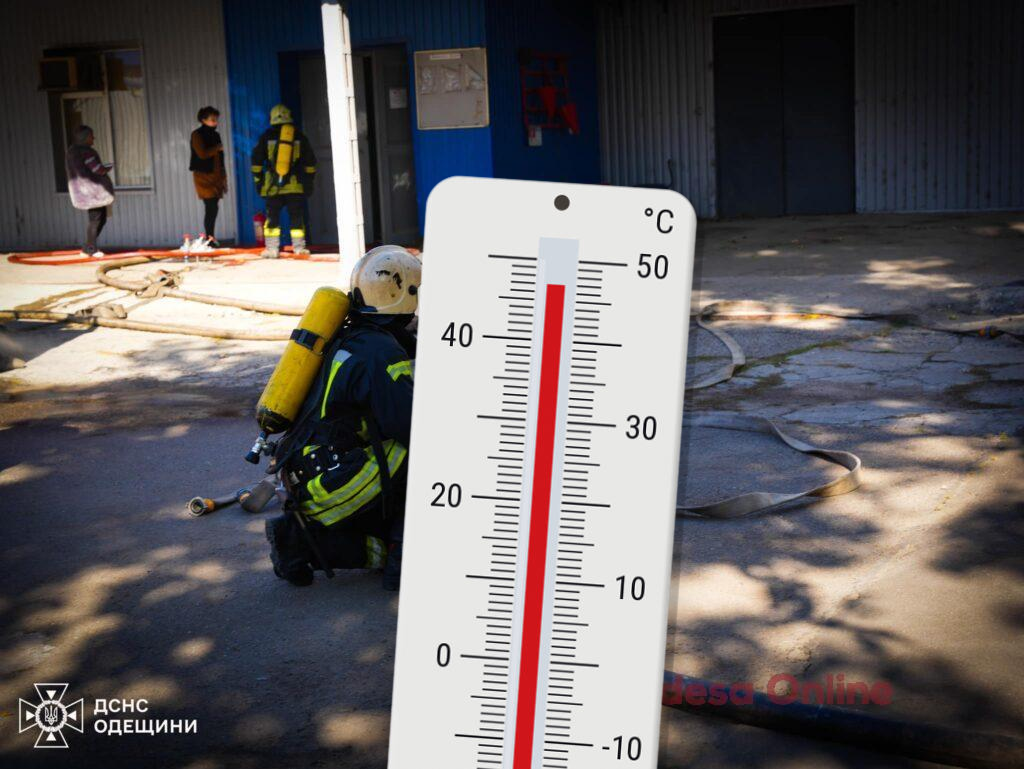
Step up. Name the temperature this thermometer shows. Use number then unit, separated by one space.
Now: 47 °C
